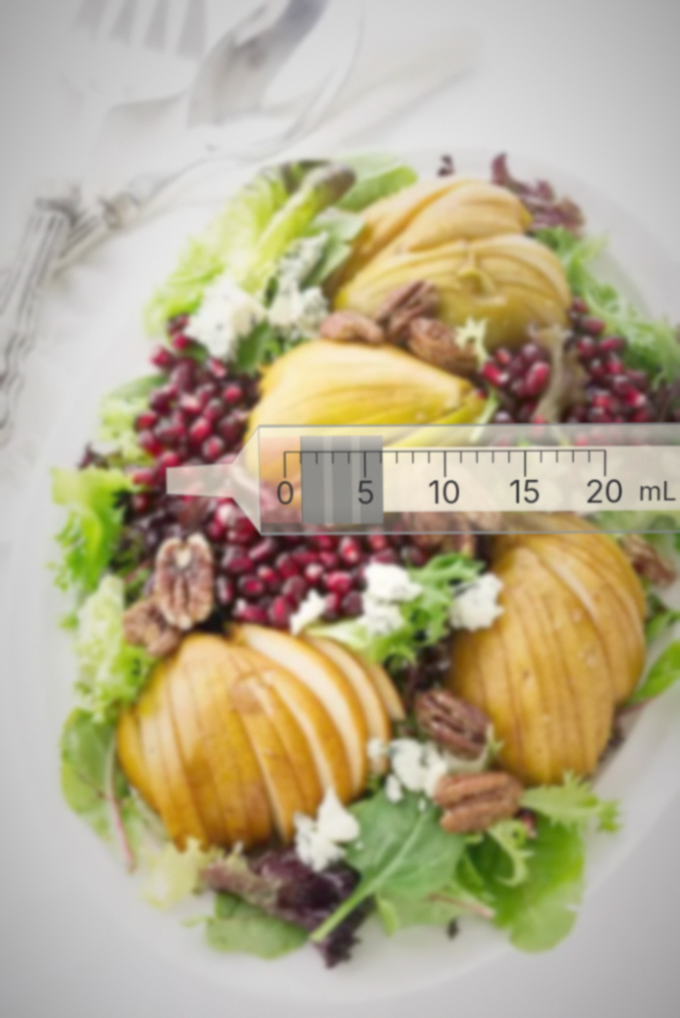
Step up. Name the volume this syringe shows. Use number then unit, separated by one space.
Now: 1 mL
